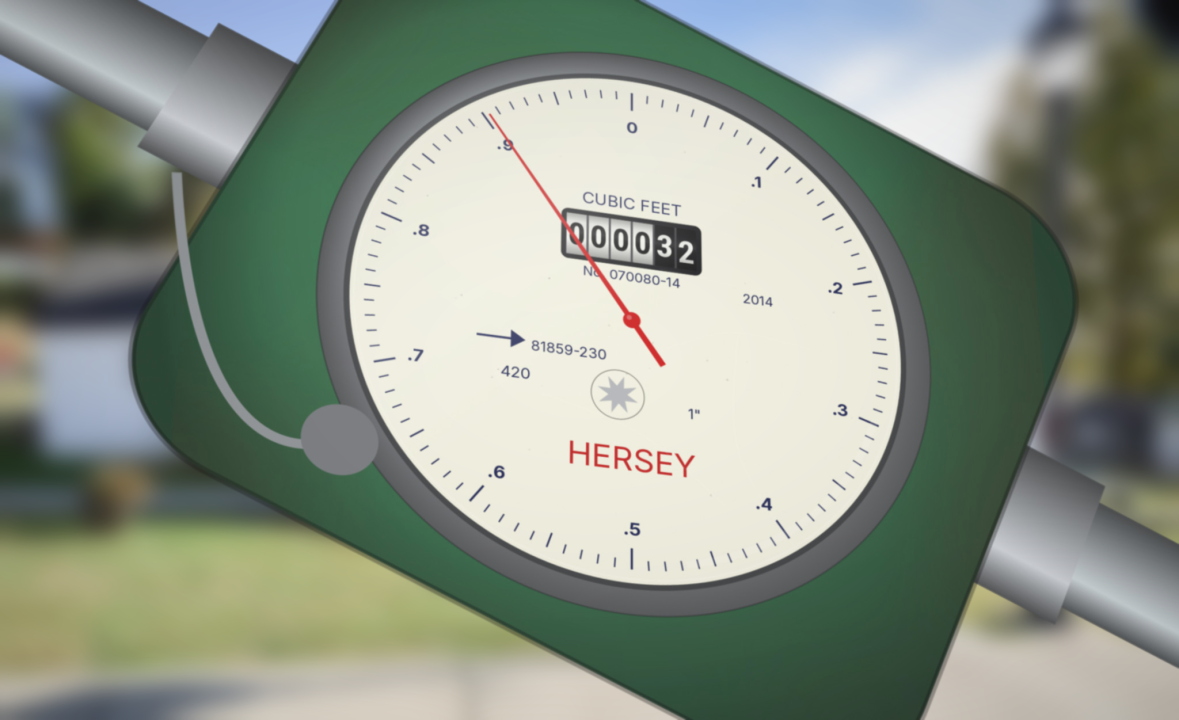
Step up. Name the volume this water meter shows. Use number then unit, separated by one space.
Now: 31.90 ft³
